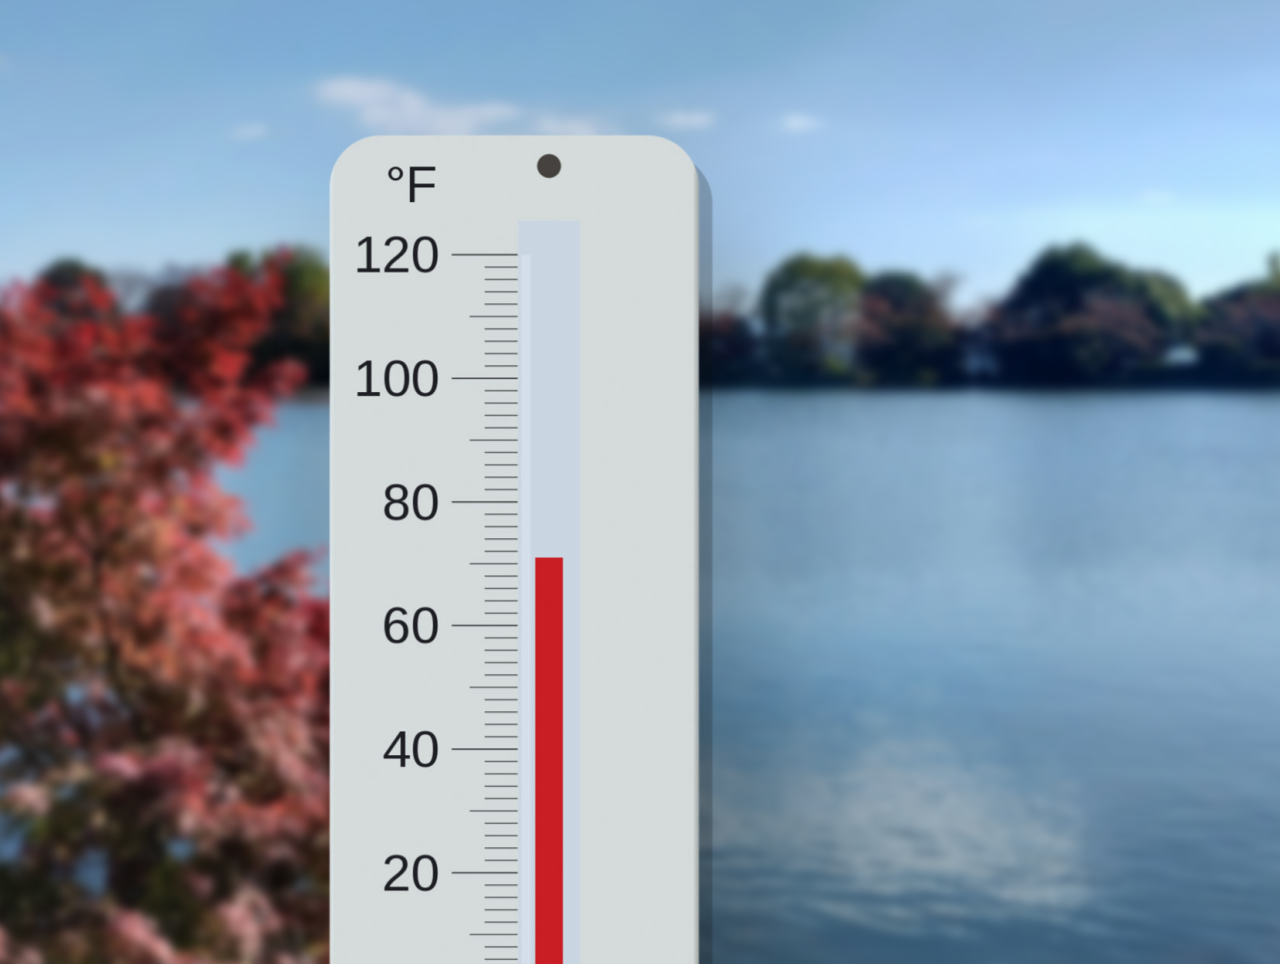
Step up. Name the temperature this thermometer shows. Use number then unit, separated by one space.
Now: 71 °F
